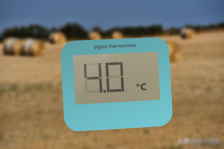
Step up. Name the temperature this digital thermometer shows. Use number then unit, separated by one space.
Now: 4.0 °C
